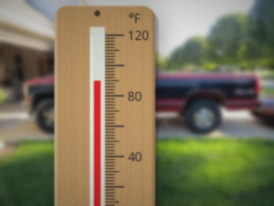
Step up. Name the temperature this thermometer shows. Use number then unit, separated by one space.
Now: 90 °F
